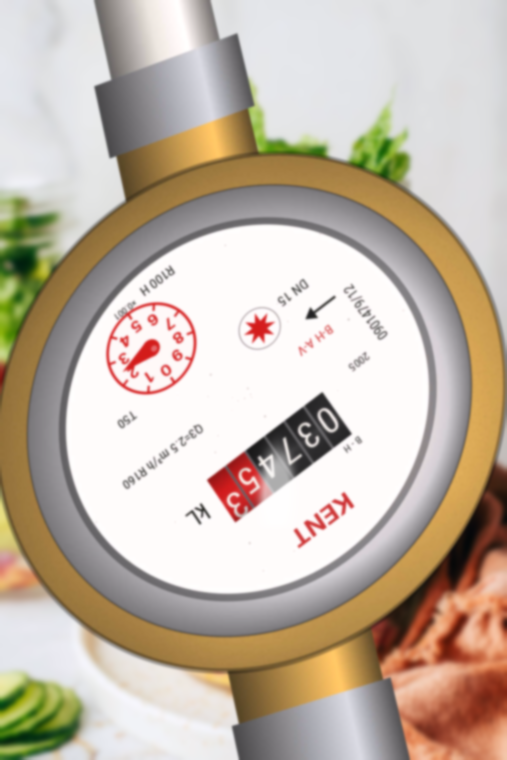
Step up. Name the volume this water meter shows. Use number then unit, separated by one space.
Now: 374.532 kL
